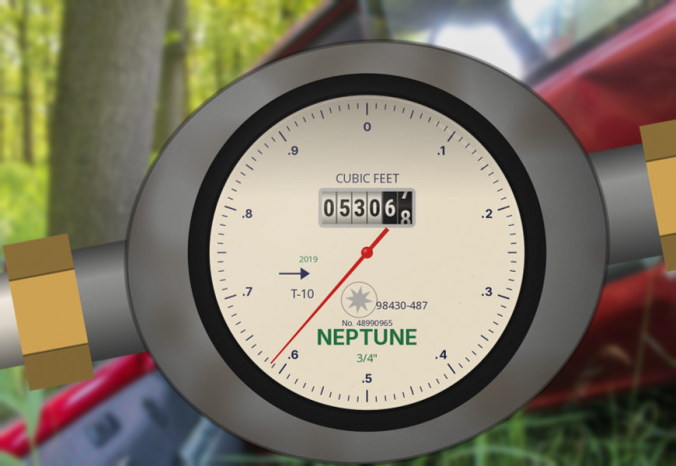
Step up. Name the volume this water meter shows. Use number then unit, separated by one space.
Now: 53067.61 ft³
